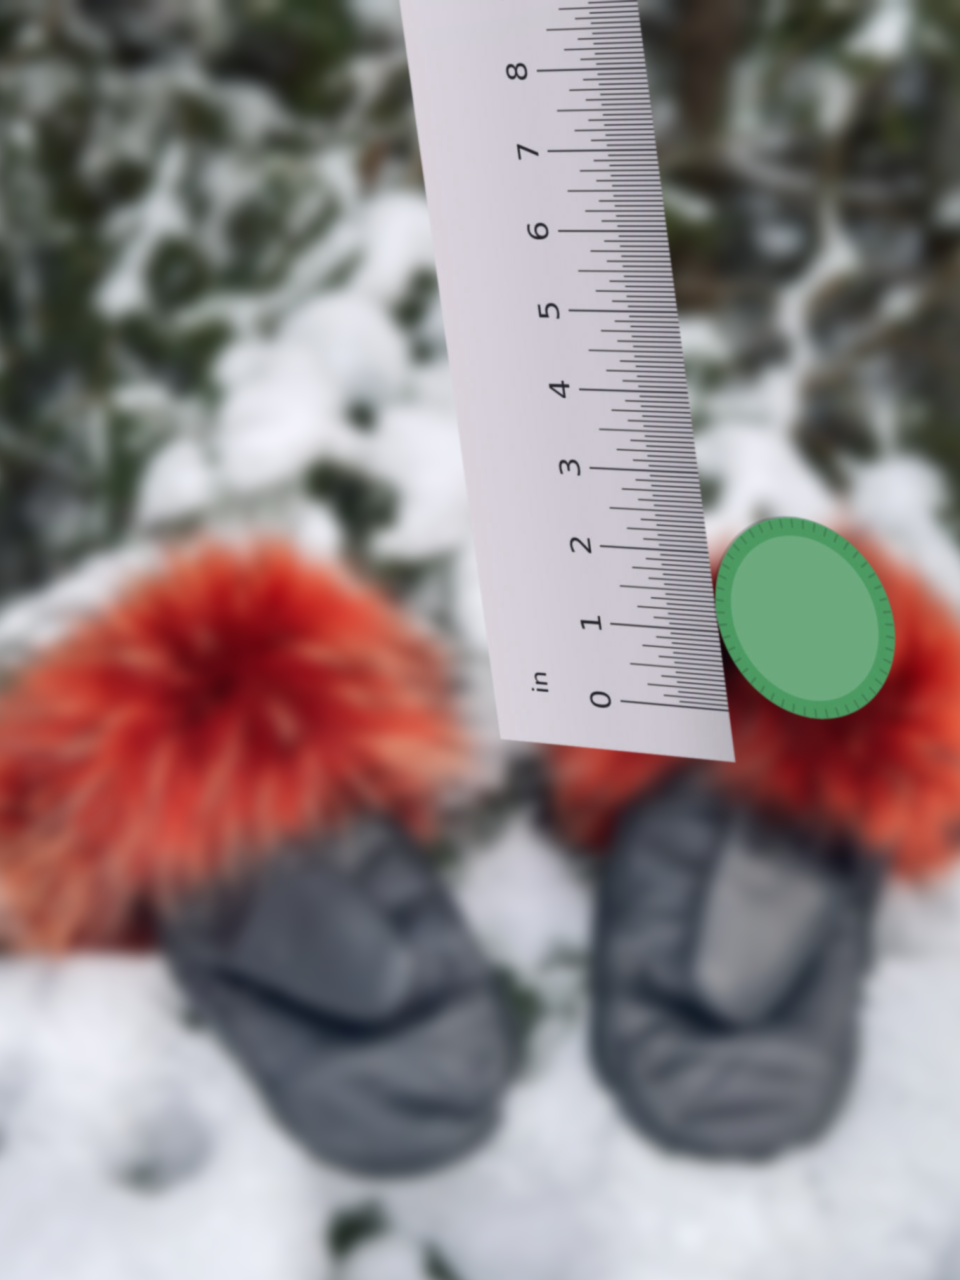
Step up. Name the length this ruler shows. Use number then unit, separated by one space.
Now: 2.5 in
